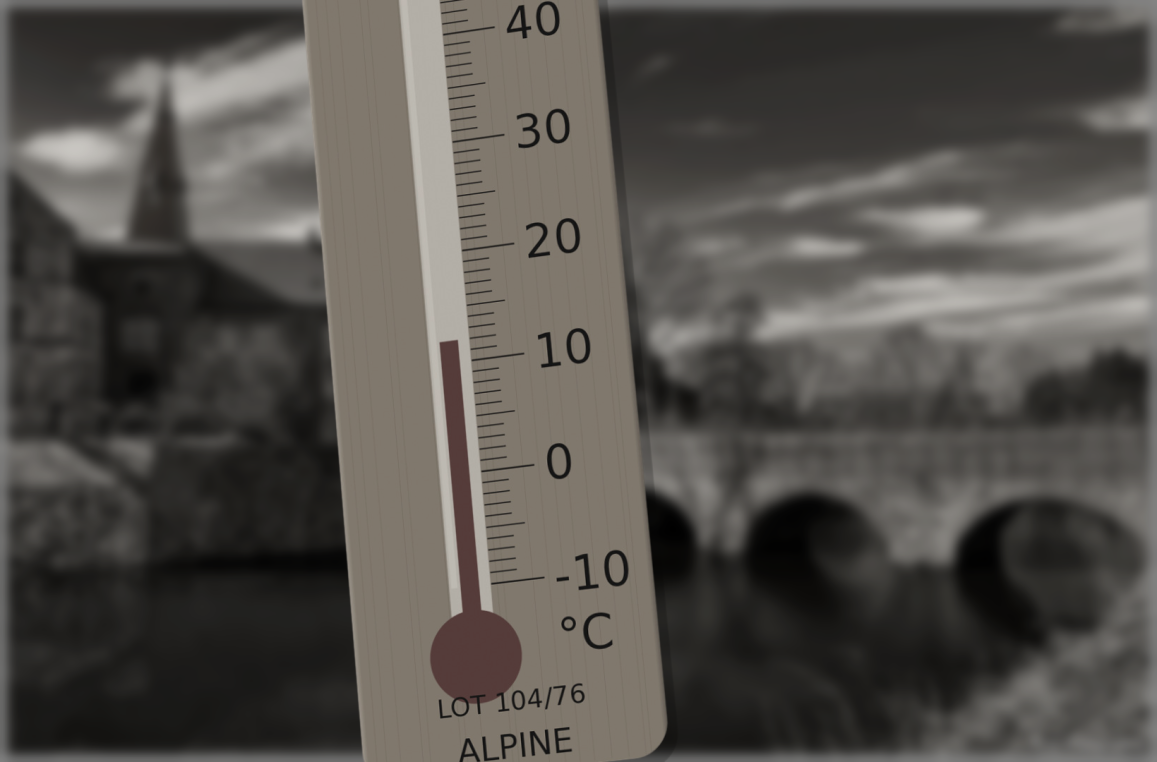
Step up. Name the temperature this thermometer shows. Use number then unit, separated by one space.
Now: 12 °C
